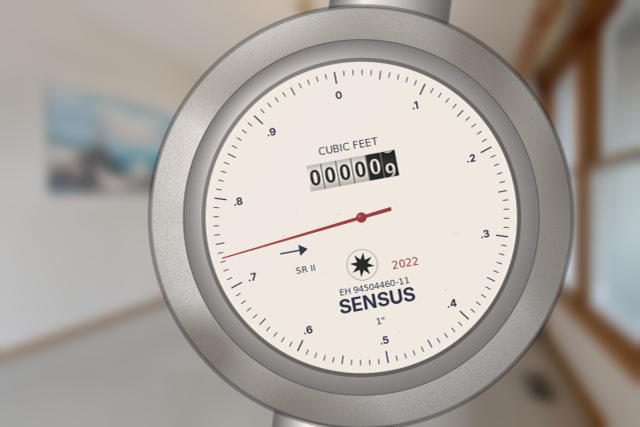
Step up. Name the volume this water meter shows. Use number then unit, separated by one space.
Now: 8.73 ft³
